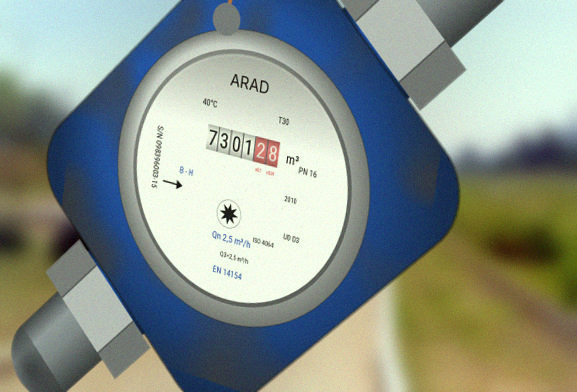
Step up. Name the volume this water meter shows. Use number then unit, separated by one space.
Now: 7301.28 m³
